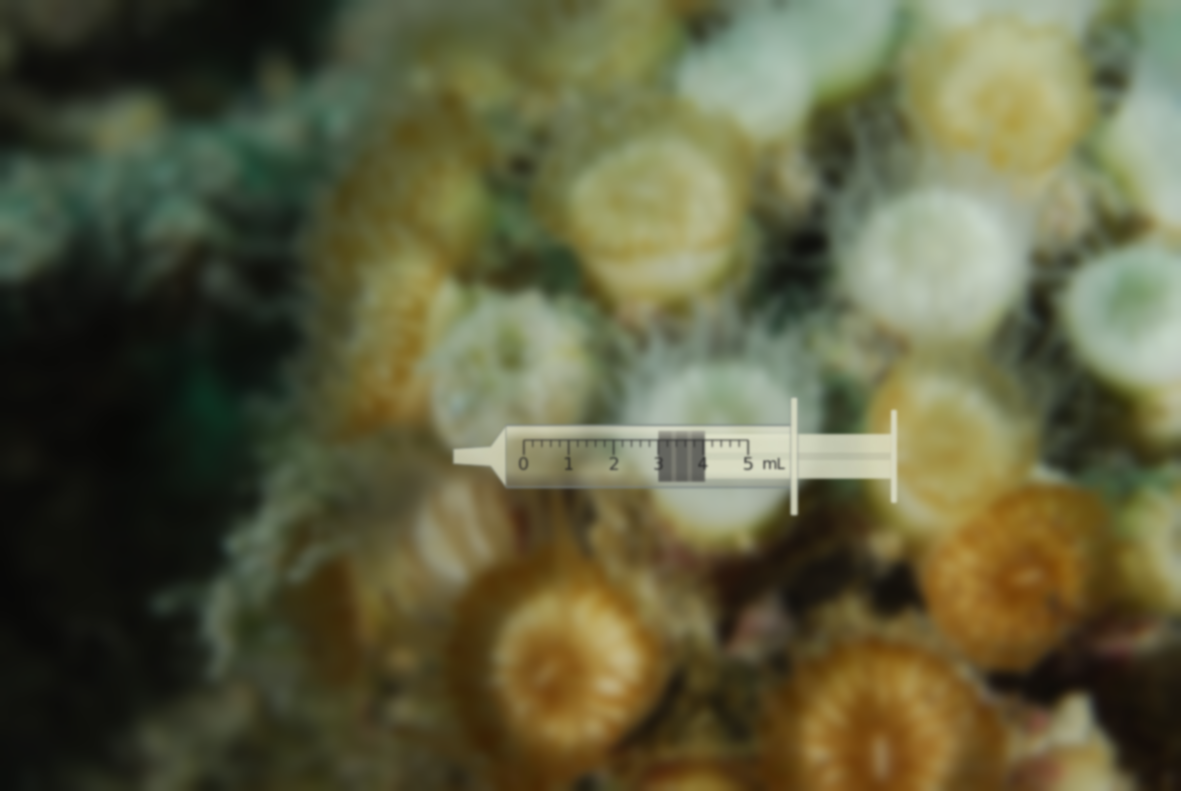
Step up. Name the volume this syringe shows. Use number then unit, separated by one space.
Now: 3 mL
